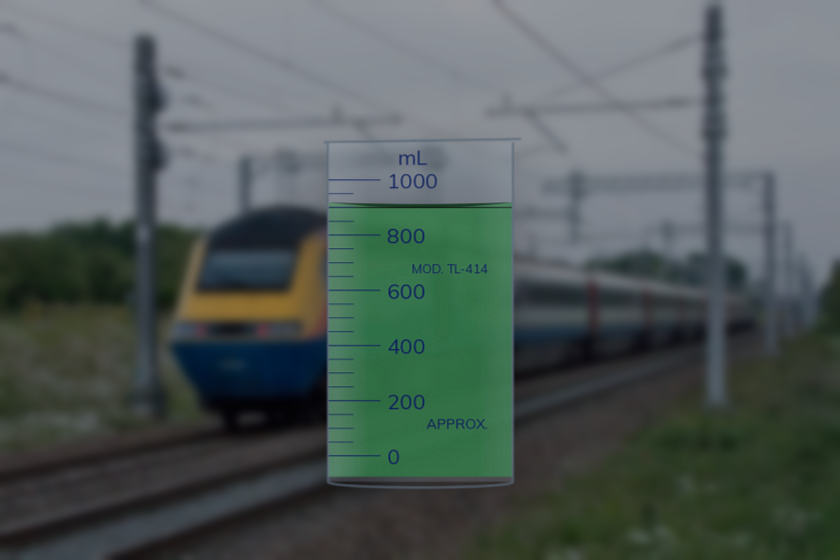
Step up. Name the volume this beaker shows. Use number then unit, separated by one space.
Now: 900 mL
